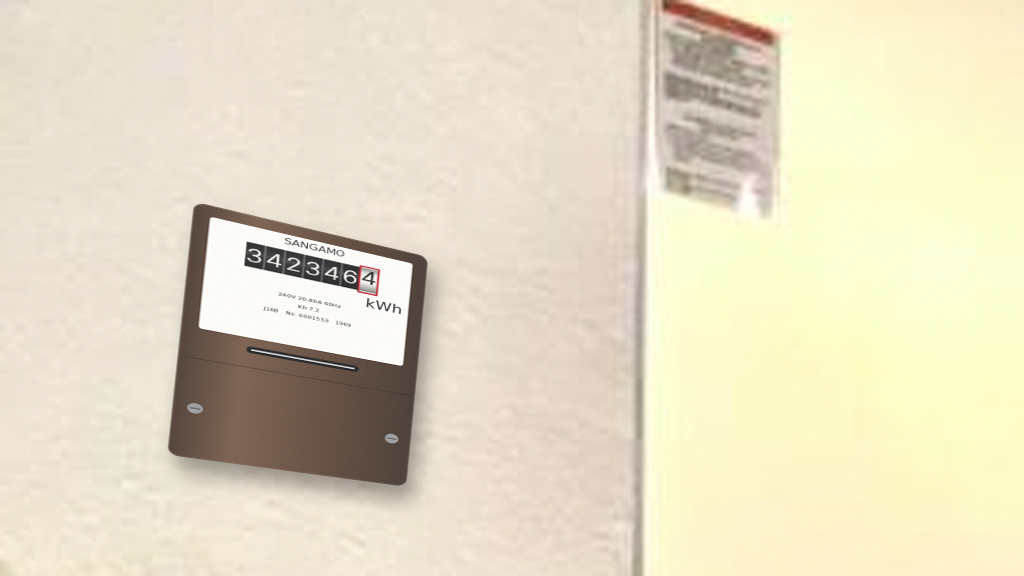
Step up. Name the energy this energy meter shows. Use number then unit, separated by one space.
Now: 342346.4 kWh
